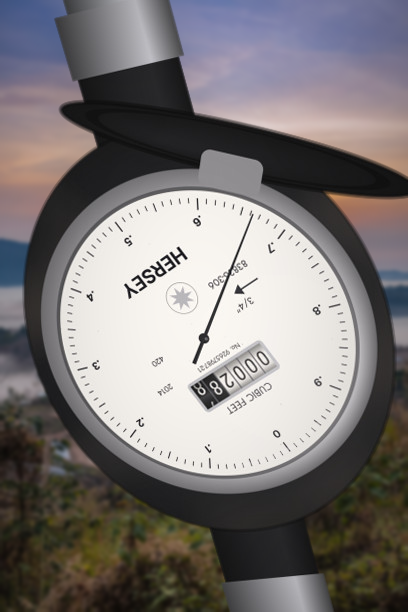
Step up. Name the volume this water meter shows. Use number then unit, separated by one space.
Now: 287.66 ft³
